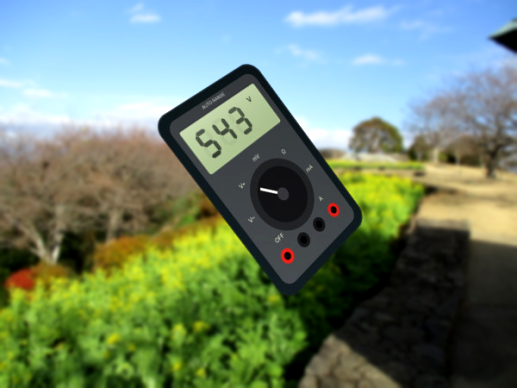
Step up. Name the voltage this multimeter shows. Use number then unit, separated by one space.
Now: 543 V
